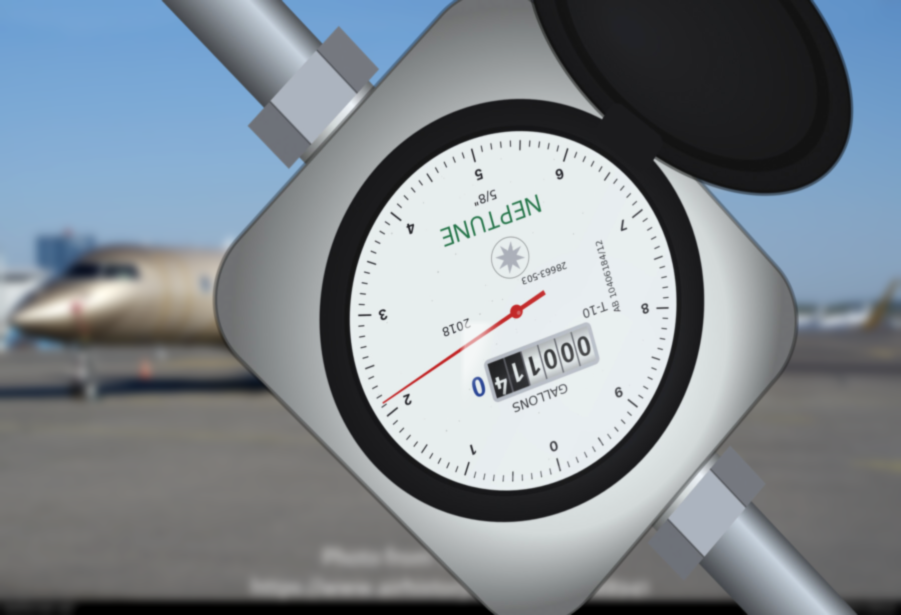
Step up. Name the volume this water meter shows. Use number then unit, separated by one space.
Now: 1142.1 gal
